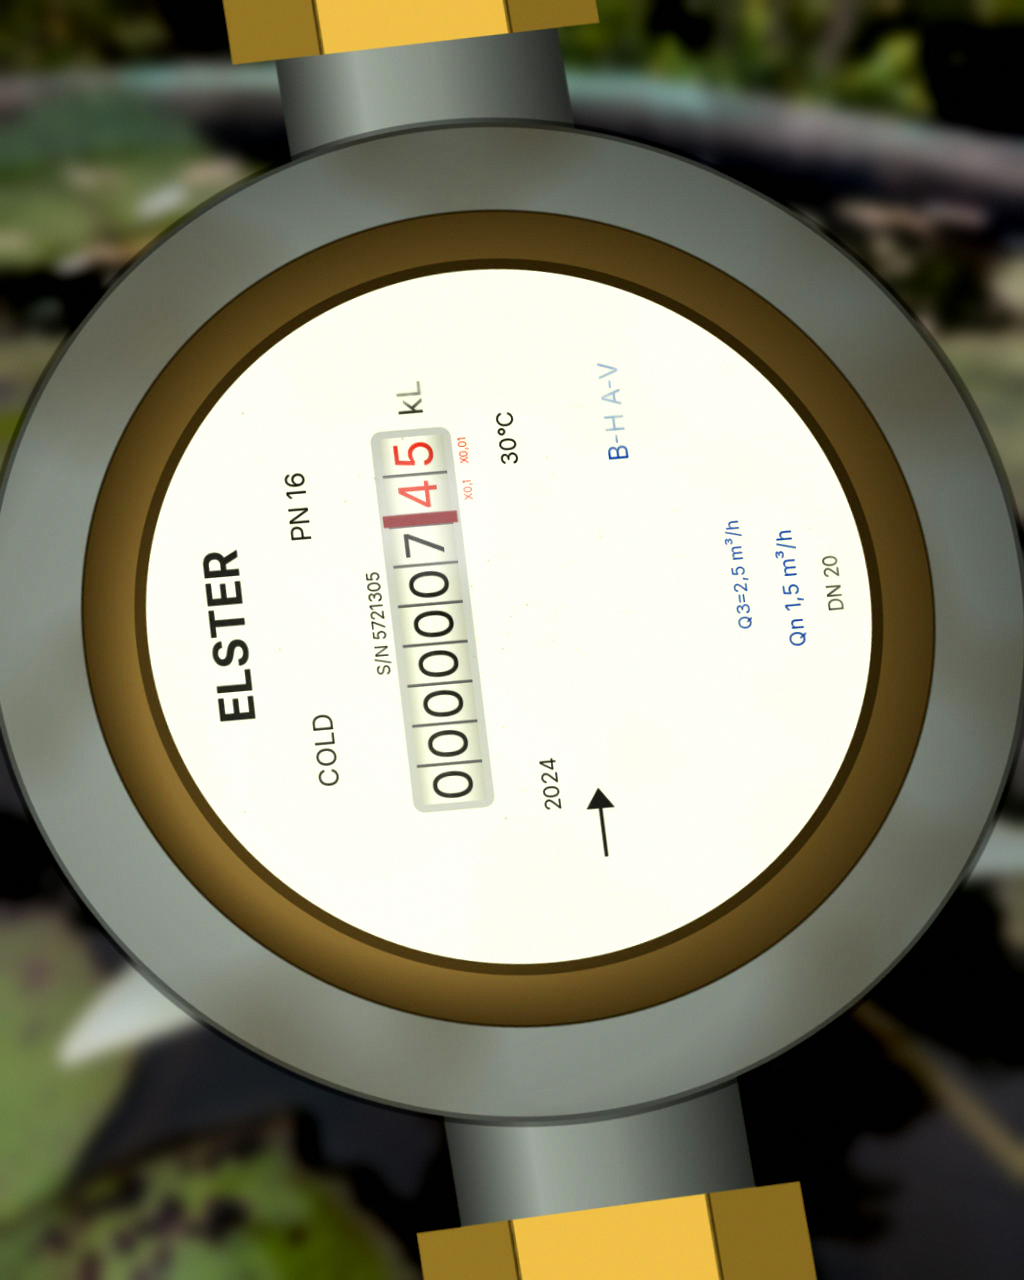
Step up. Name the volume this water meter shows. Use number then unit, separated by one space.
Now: 7.45 kL
